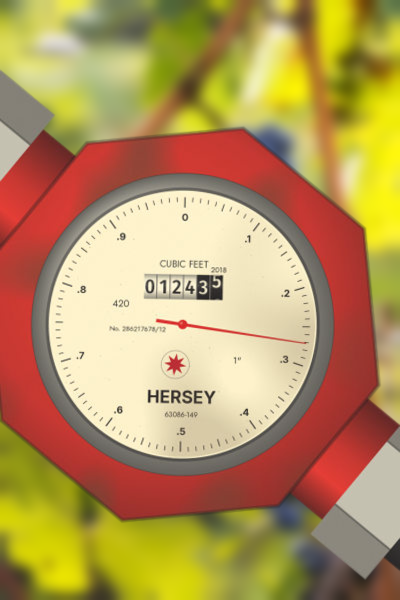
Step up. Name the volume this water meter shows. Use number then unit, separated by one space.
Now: 12435.27 ft³
